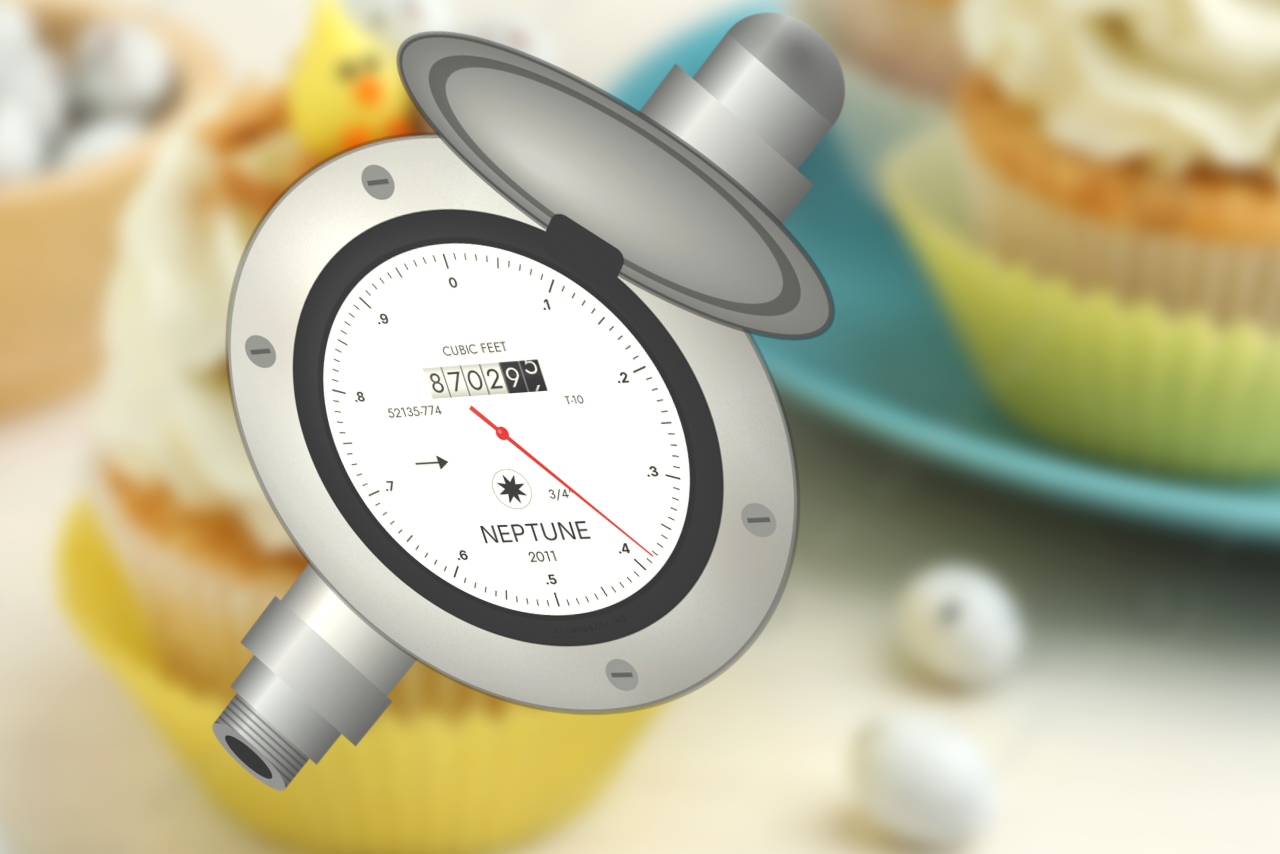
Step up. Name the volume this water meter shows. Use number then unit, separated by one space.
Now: 870295.38 ft³
